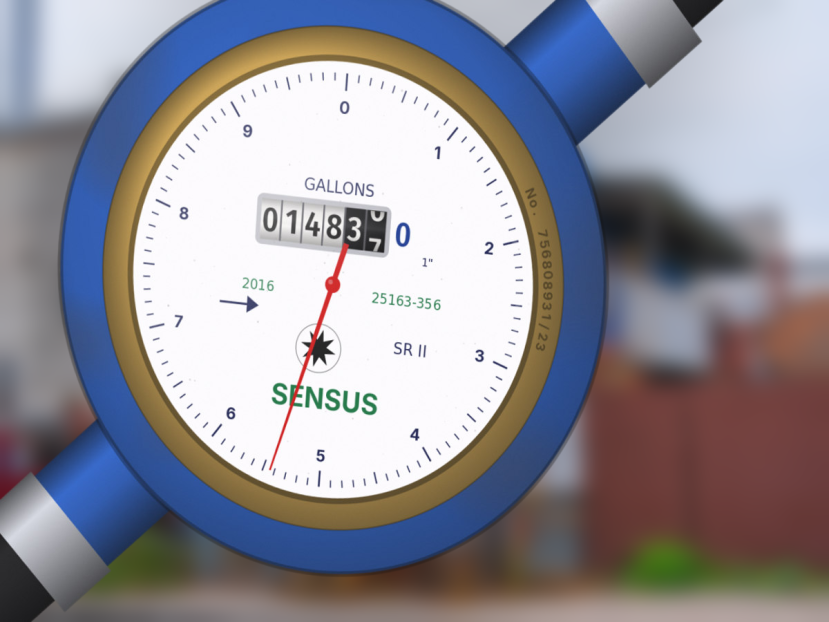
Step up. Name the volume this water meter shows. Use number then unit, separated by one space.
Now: 148365.4 gal
